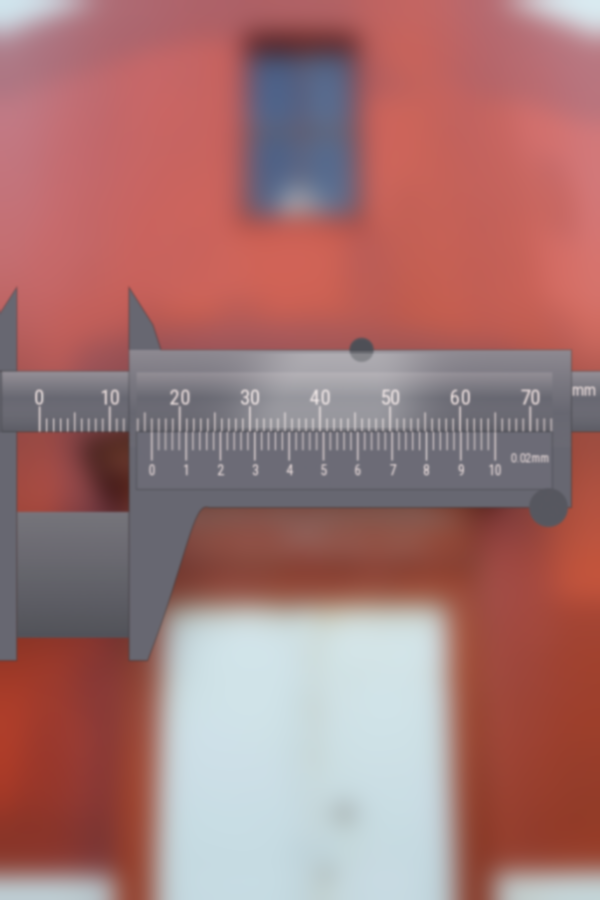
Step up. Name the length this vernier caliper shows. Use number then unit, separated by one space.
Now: 16.0 mm
